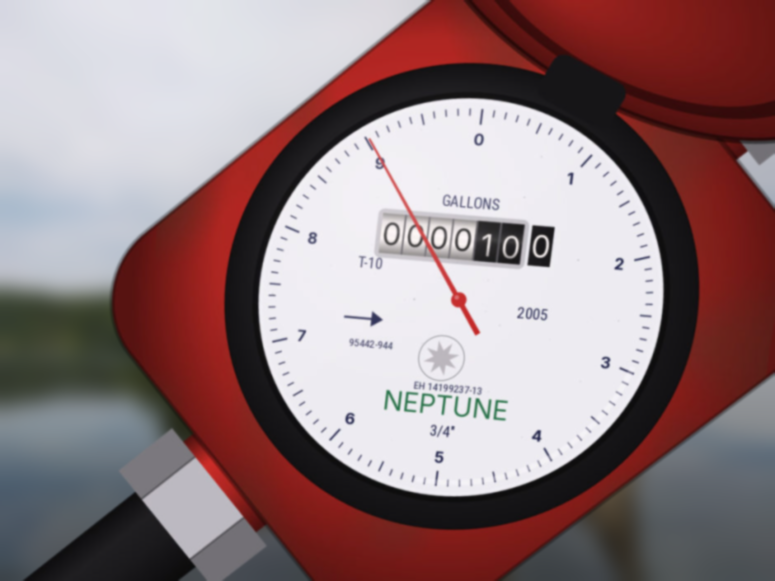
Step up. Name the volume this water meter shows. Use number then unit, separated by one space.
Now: 99.0 gal
